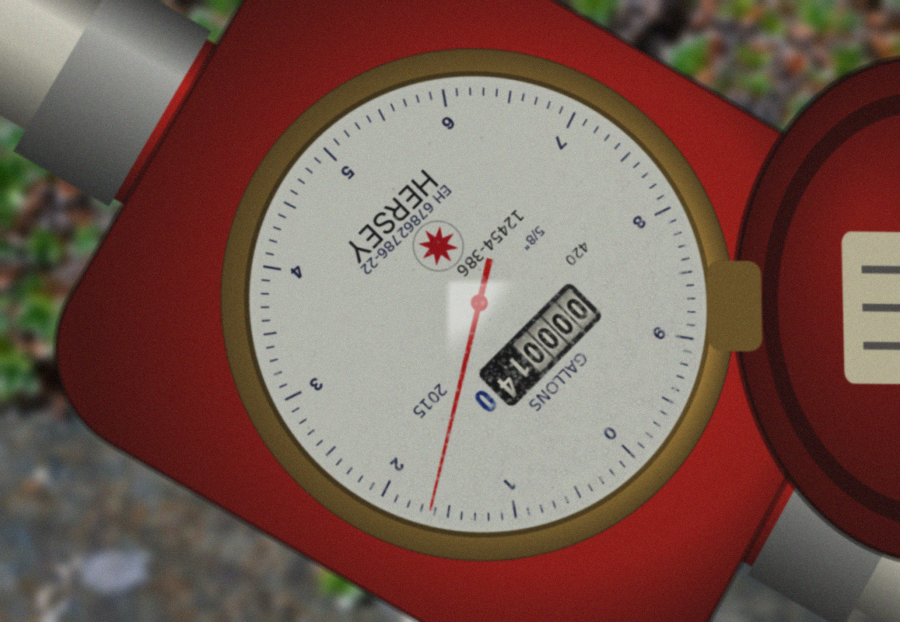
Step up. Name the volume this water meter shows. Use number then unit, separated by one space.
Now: 141.6 gal
